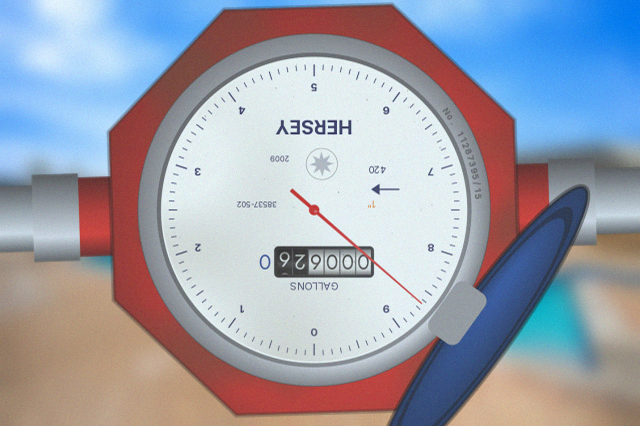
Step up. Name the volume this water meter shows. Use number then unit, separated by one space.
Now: 6258.6 gal
